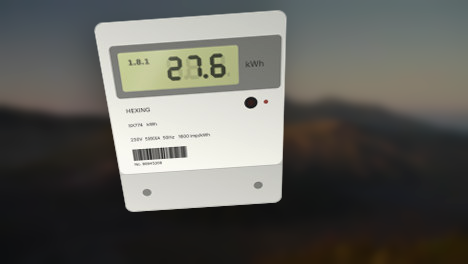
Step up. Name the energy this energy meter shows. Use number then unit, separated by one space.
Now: 27.6 kWh
